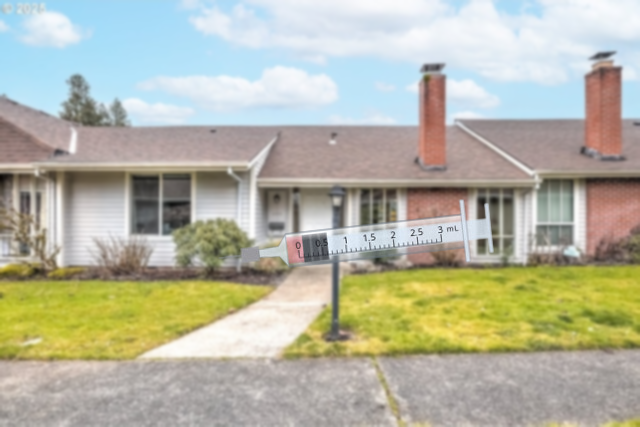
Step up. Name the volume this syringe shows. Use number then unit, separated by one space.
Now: 0.1 mL
